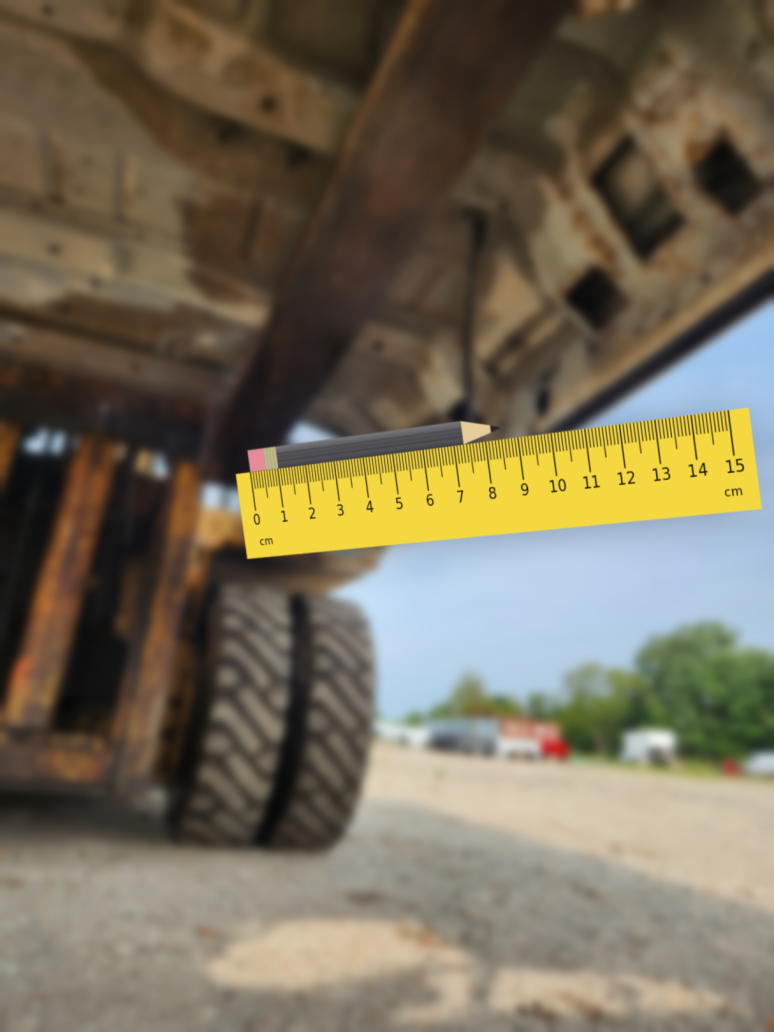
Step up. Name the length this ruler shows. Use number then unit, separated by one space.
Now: 8.5 cm
